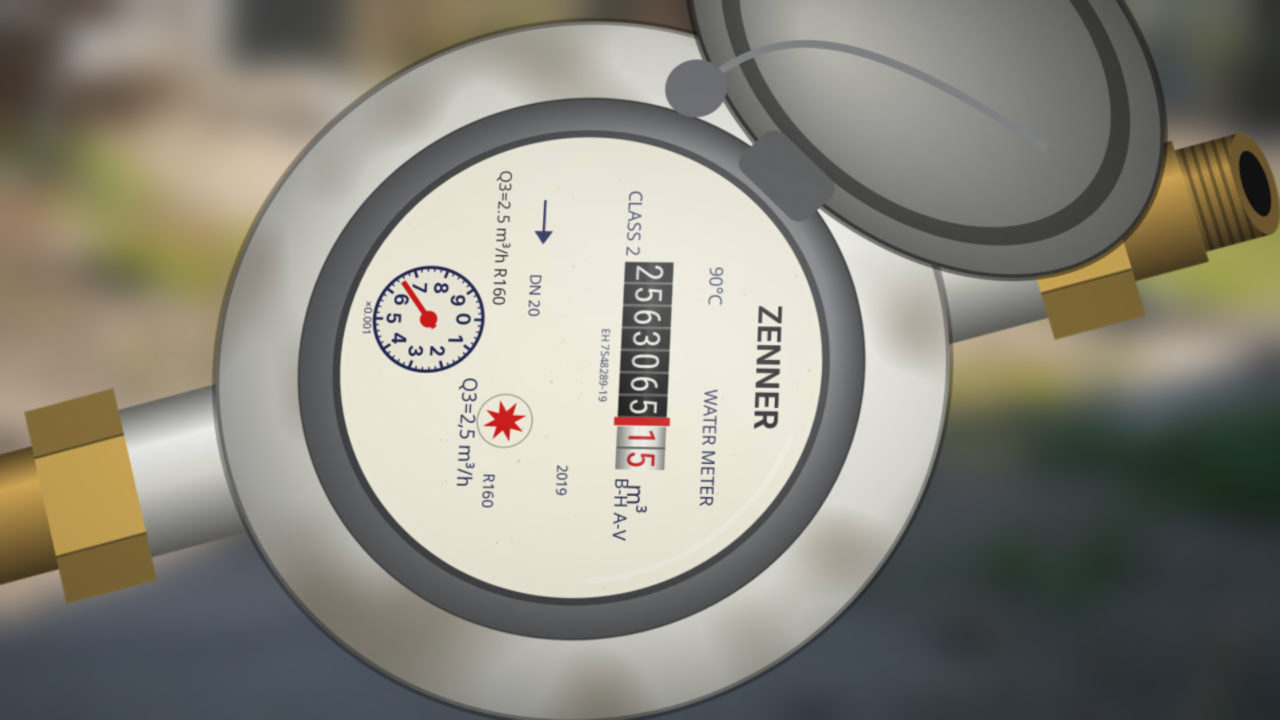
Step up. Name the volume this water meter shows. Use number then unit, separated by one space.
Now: 2563065.156 m³
